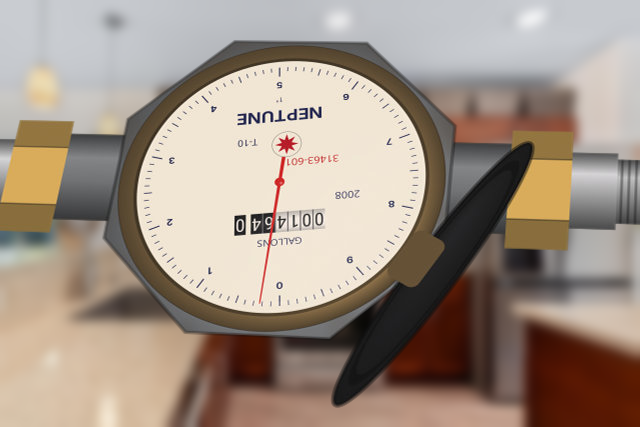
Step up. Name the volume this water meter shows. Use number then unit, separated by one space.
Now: 14640.2 gal
